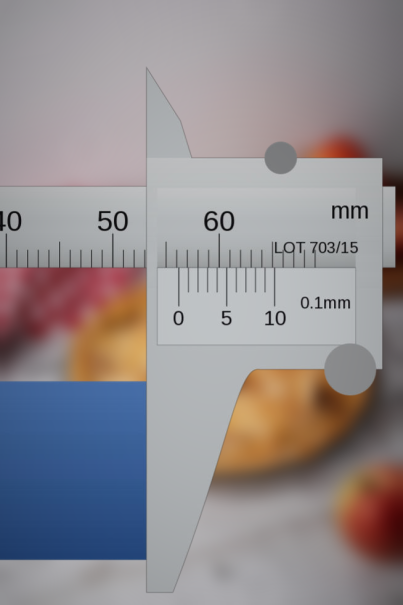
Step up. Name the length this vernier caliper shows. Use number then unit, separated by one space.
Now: 56.2 mm
